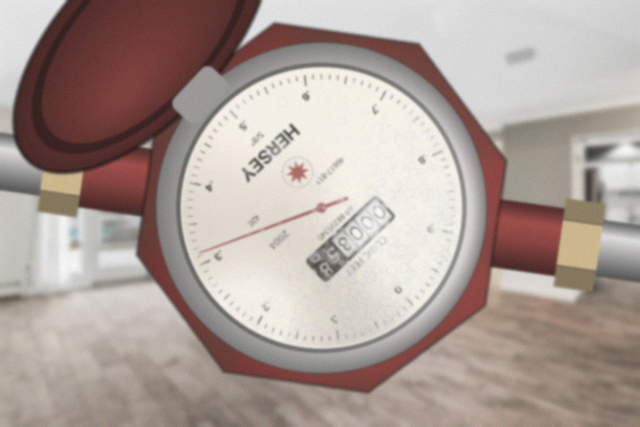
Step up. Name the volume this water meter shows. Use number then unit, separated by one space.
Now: 858.31 ft³
